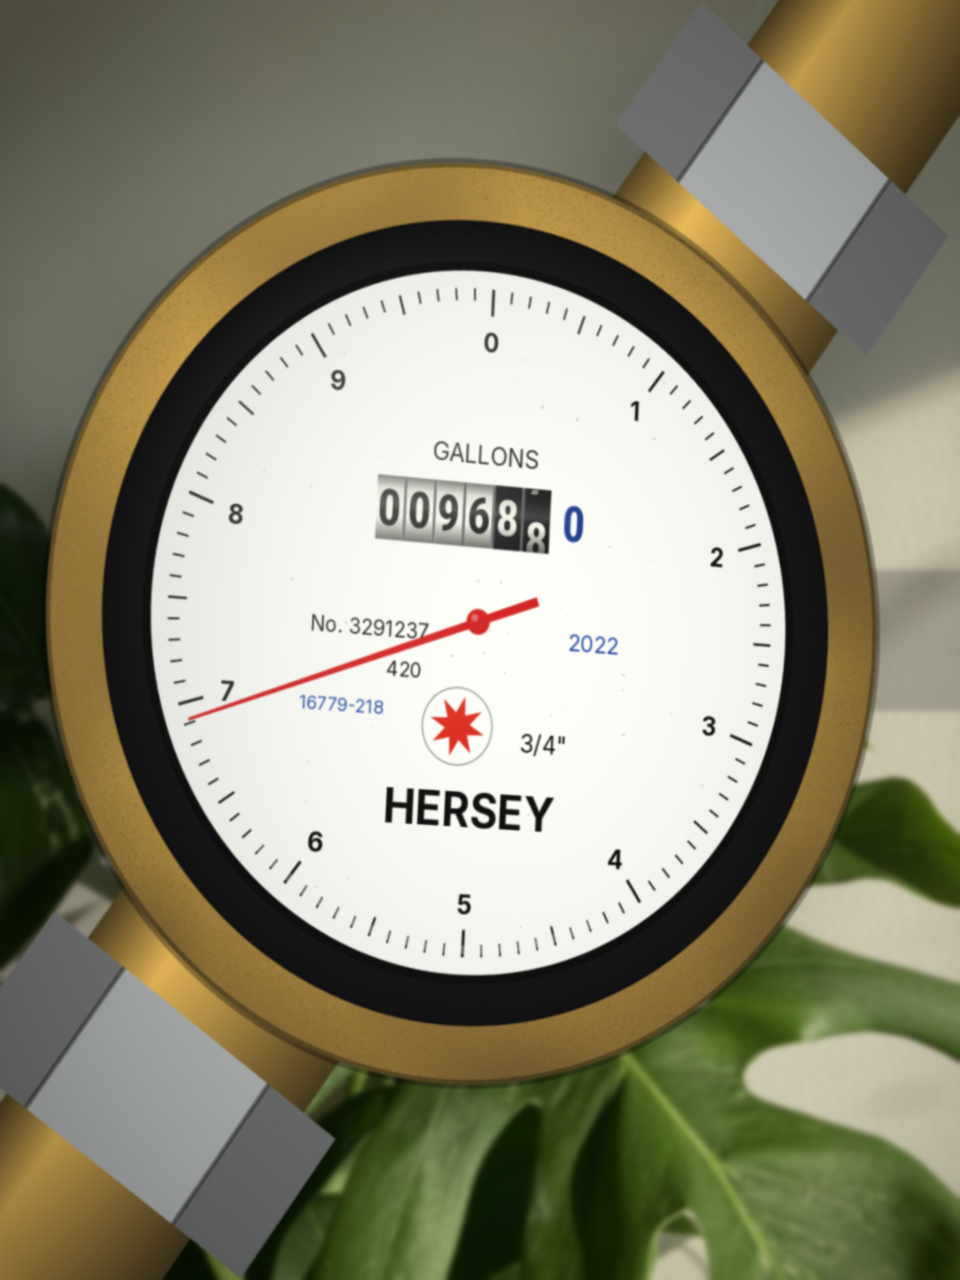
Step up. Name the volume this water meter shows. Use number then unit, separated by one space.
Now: 96876.9 gal
